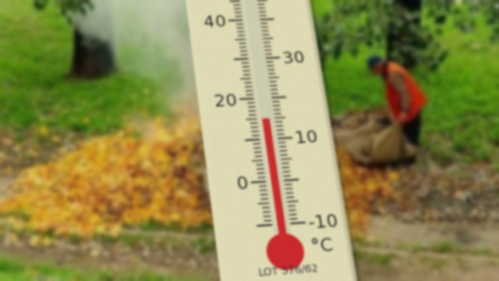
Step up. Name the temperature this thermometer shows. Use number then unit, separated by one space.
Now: 15 °C
